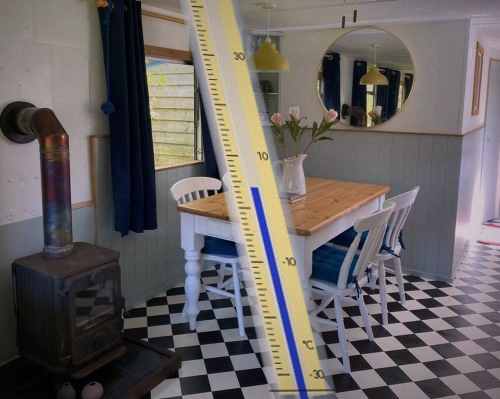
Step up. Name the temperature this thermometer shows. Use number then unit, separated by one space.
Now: 4 °C
